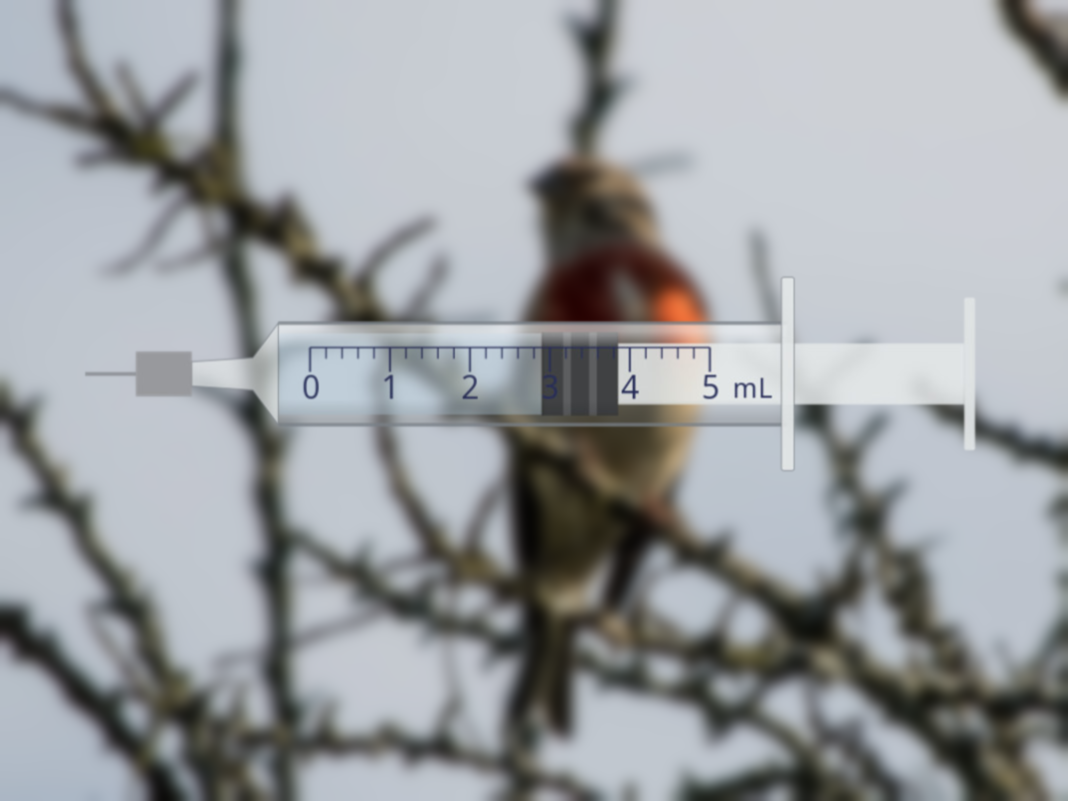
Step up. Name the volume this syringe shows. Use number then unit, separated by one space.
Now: 2.9 mL
